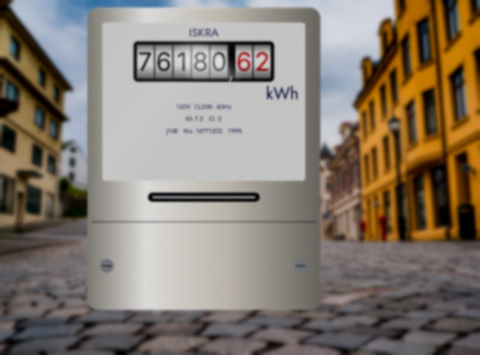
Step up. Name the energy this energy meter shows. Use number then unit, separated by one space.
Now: 76180.62 kWh
